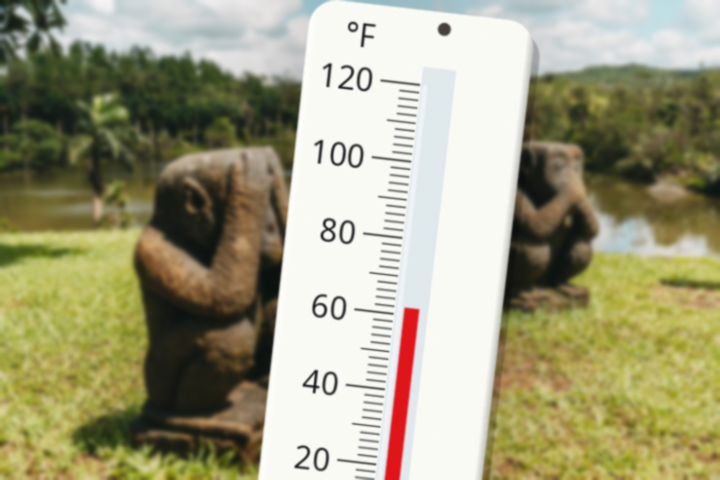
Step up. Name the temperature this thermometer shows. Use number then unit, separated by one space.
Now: 62 °F
